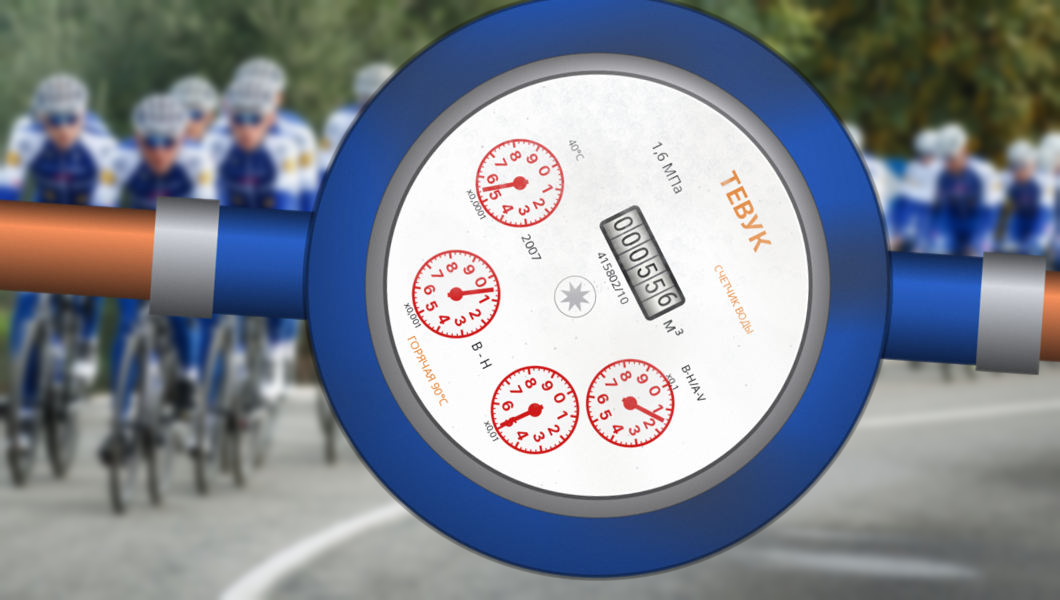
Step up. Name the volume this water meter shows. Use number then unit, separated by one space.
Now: 556.1505 m³
